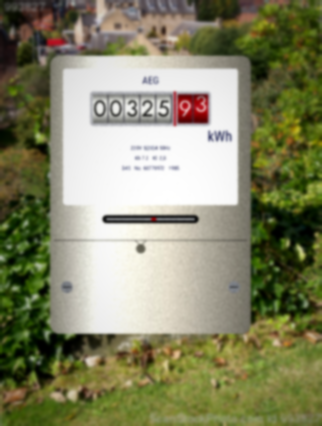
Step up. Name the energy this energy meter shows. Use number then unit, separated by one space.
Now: 325.93 kWh
